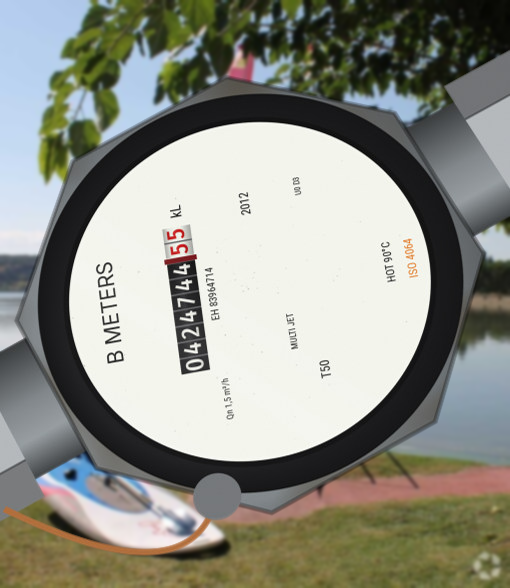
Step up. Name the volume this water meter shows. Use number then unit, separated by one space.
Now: 424744.55 kL
